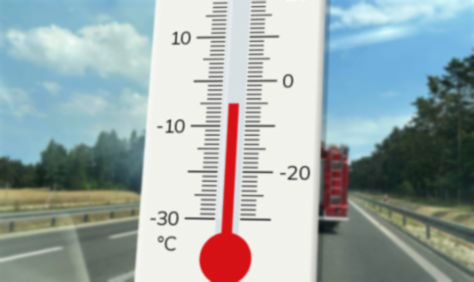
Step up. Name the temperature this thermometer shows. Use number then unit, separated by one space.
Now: -5 °C
